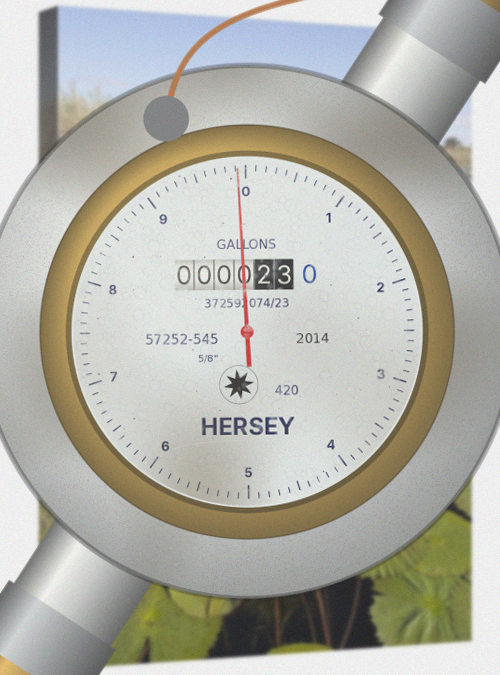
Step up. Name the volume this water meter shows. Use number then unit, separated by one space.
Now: 229.9 gal
